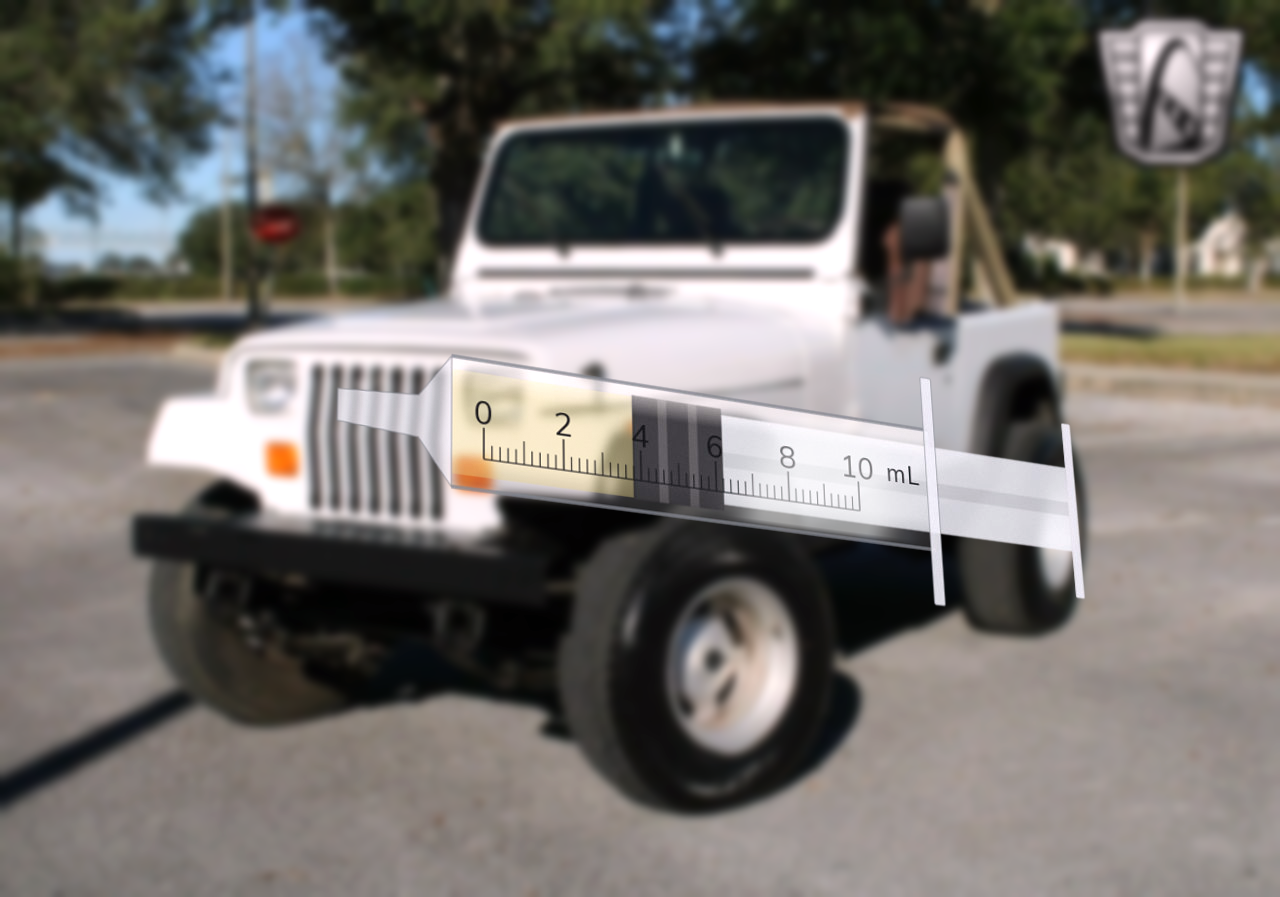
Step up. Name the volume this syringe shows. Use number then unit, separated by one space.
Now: 3.8 mL
